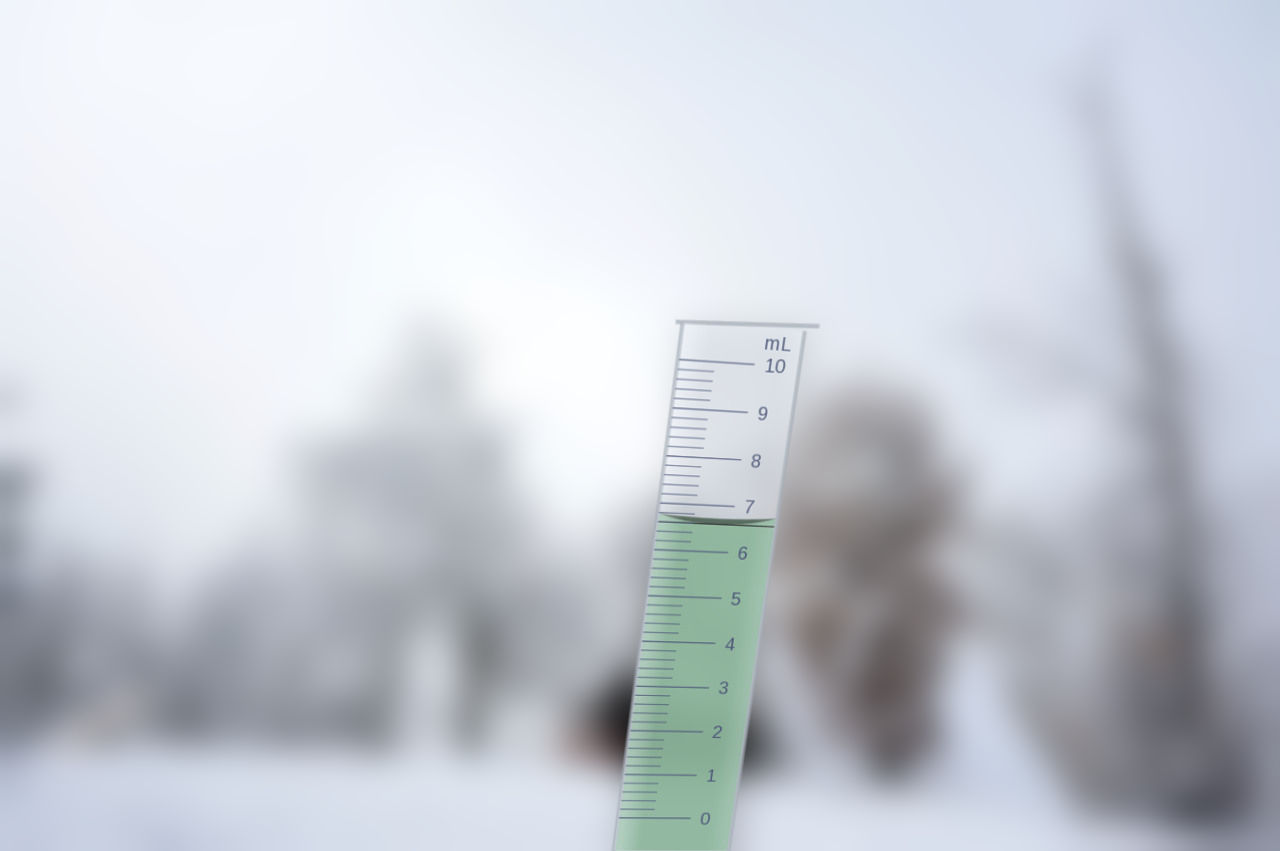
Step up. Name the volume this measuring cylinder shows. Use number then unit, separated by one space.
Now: 6.6 mL
